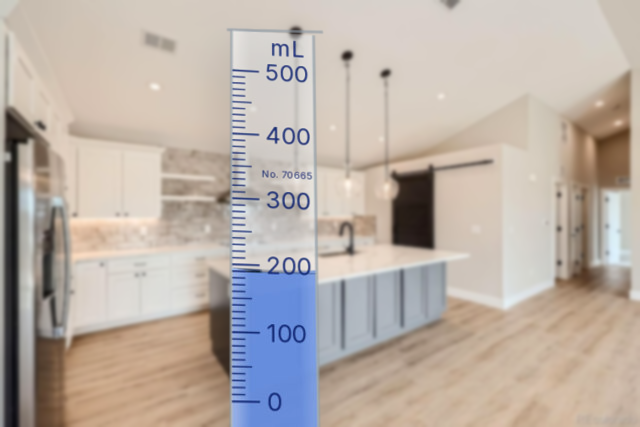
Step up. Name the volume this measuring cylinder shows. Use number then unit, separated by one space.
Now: 190 mL
